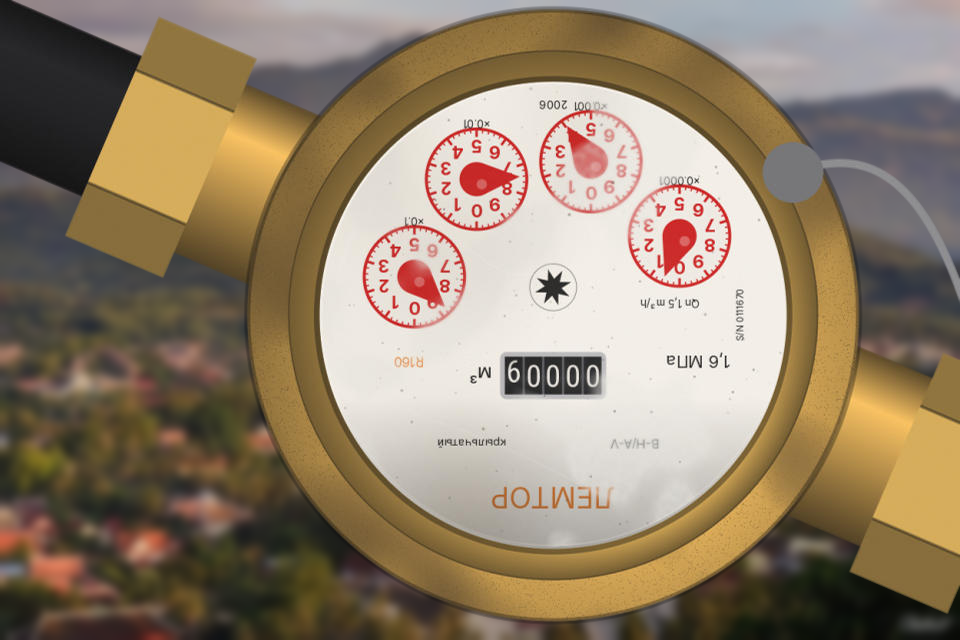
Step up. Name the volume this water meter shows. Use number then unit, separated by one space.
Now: 8.8740 m³
